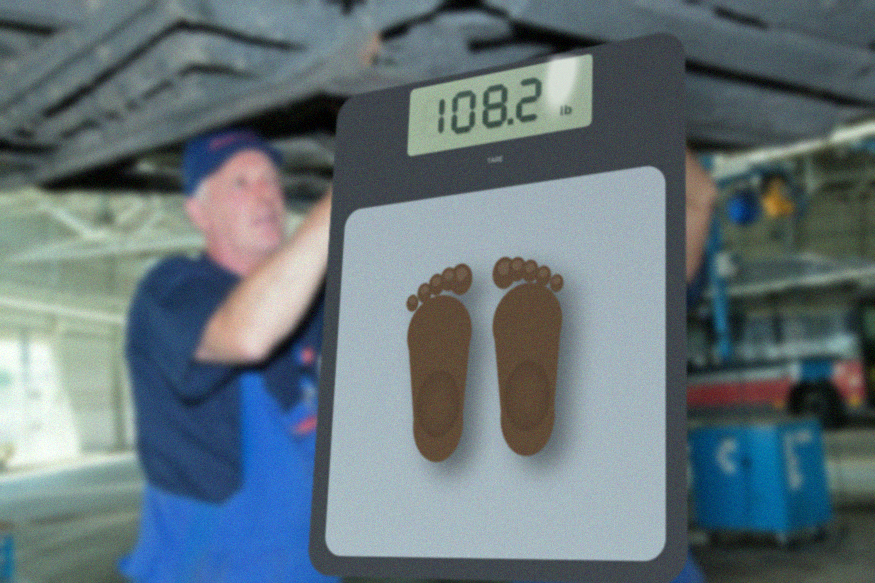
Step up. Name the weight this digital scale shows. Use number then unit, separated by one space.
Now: 108.2 lb
